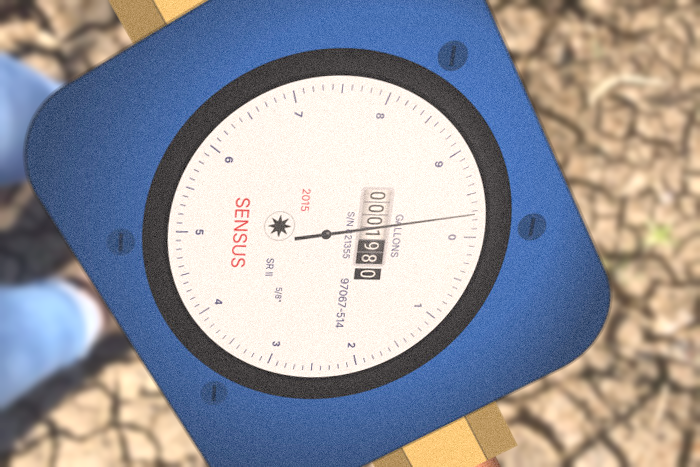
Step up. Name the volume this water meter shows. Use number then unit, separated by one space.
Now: 1979.7 gal
